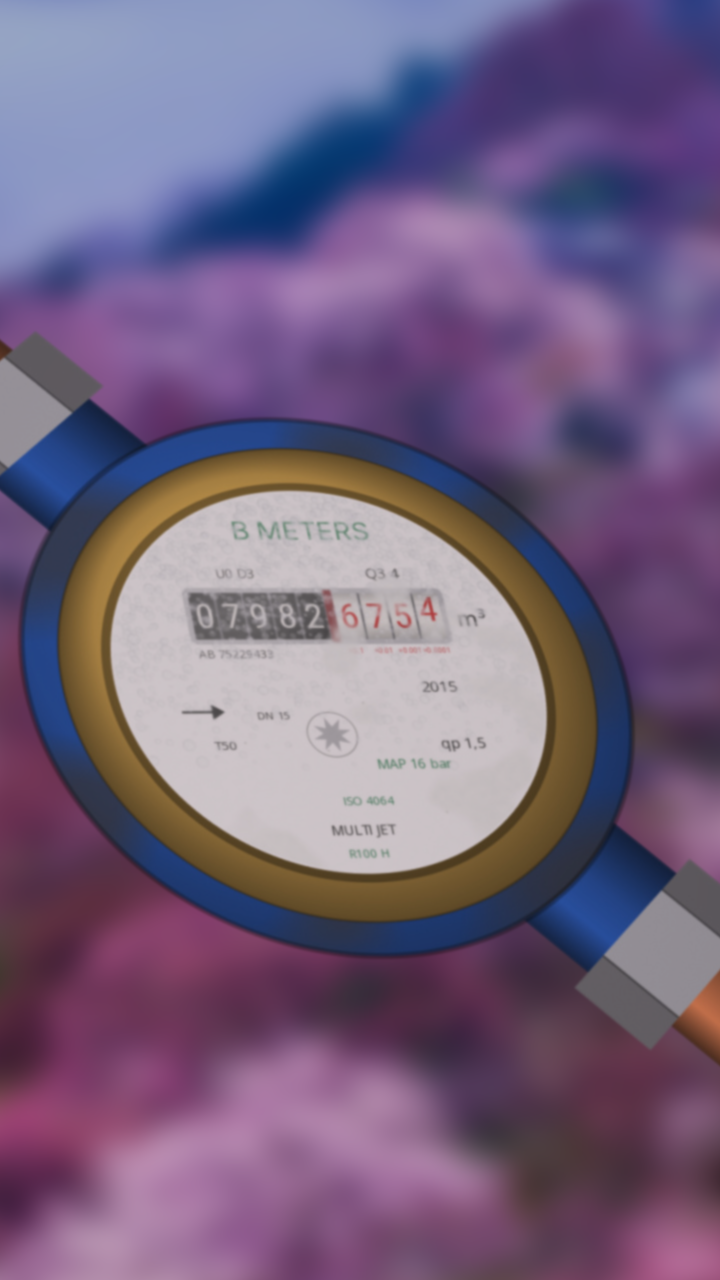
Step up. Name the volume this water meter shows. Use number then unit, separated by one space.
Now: 7982.6754 m³
